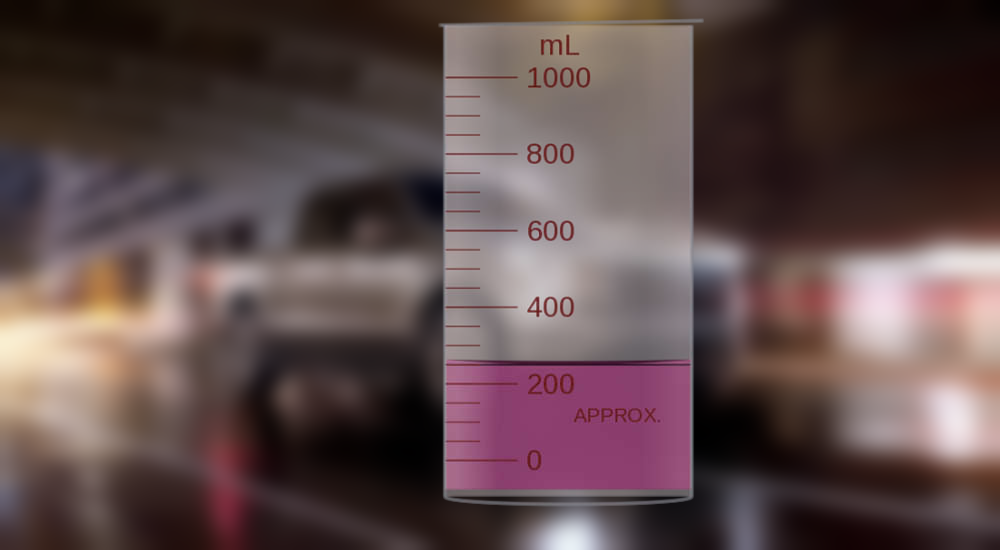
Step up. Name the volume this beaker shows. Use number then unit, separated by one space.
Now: 250 mL
